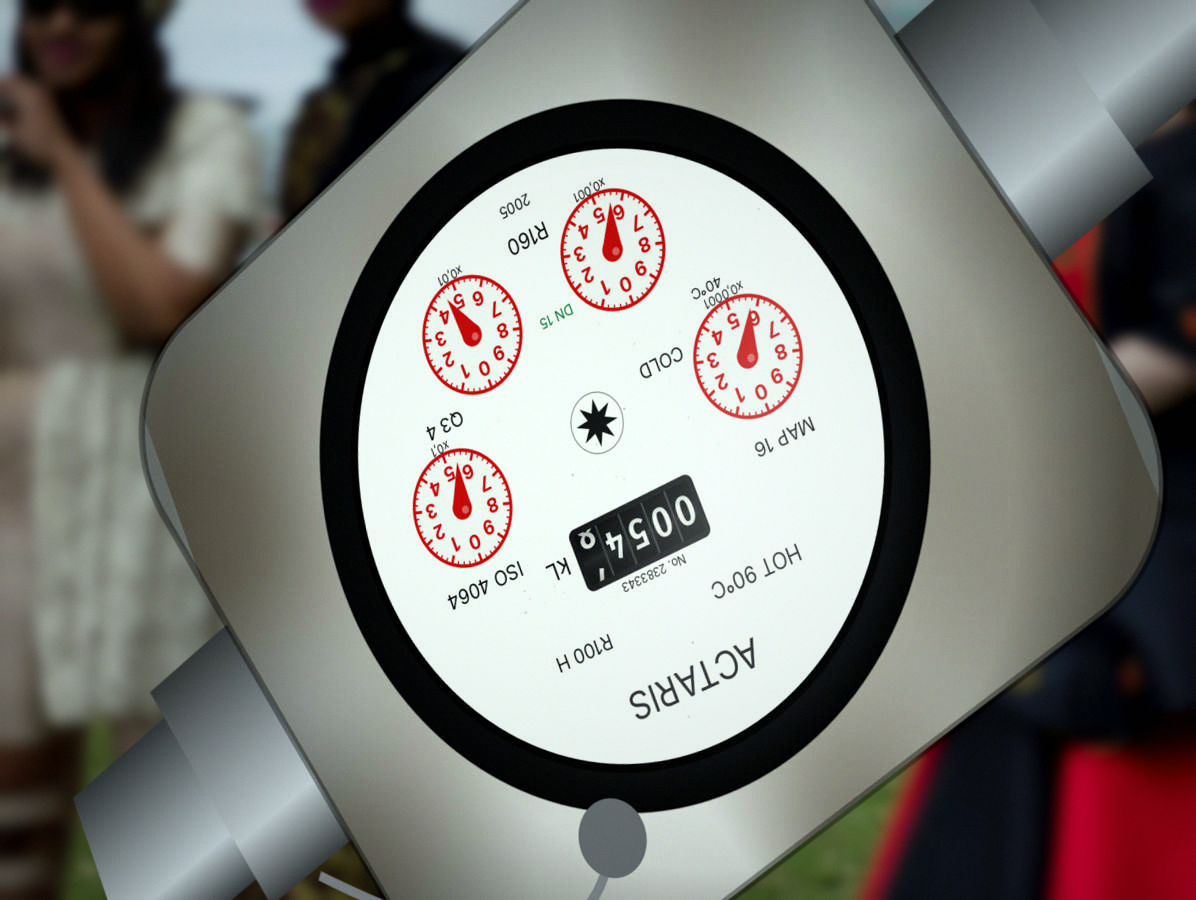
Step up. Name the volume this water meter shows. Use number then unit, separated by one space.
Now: 547.5455 kL
